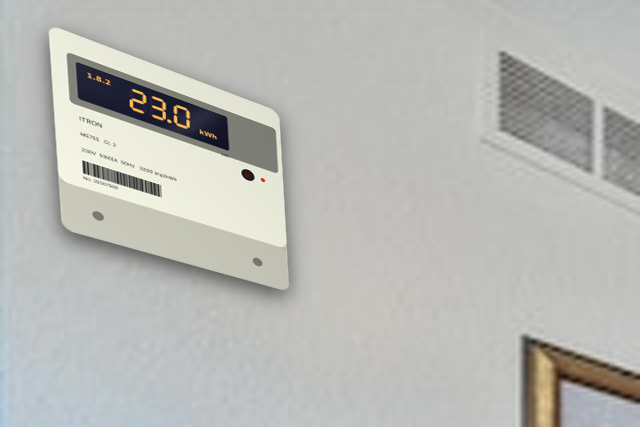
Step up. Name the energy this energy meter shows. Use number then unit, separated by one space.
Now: 23.0 kWh
